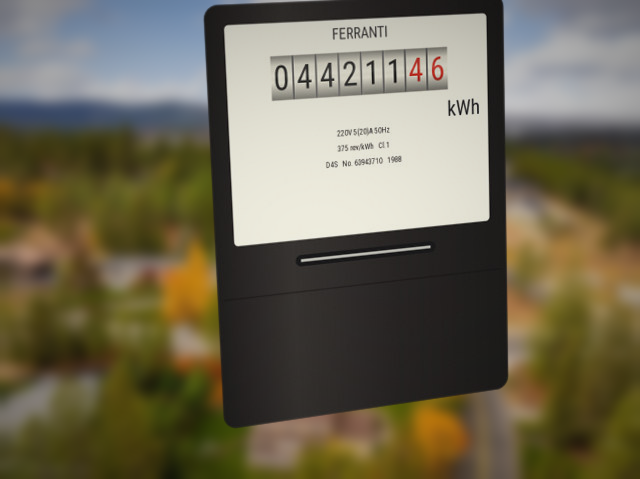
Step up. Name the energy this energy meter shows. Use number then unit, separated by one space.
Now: 44211.46 kWh
